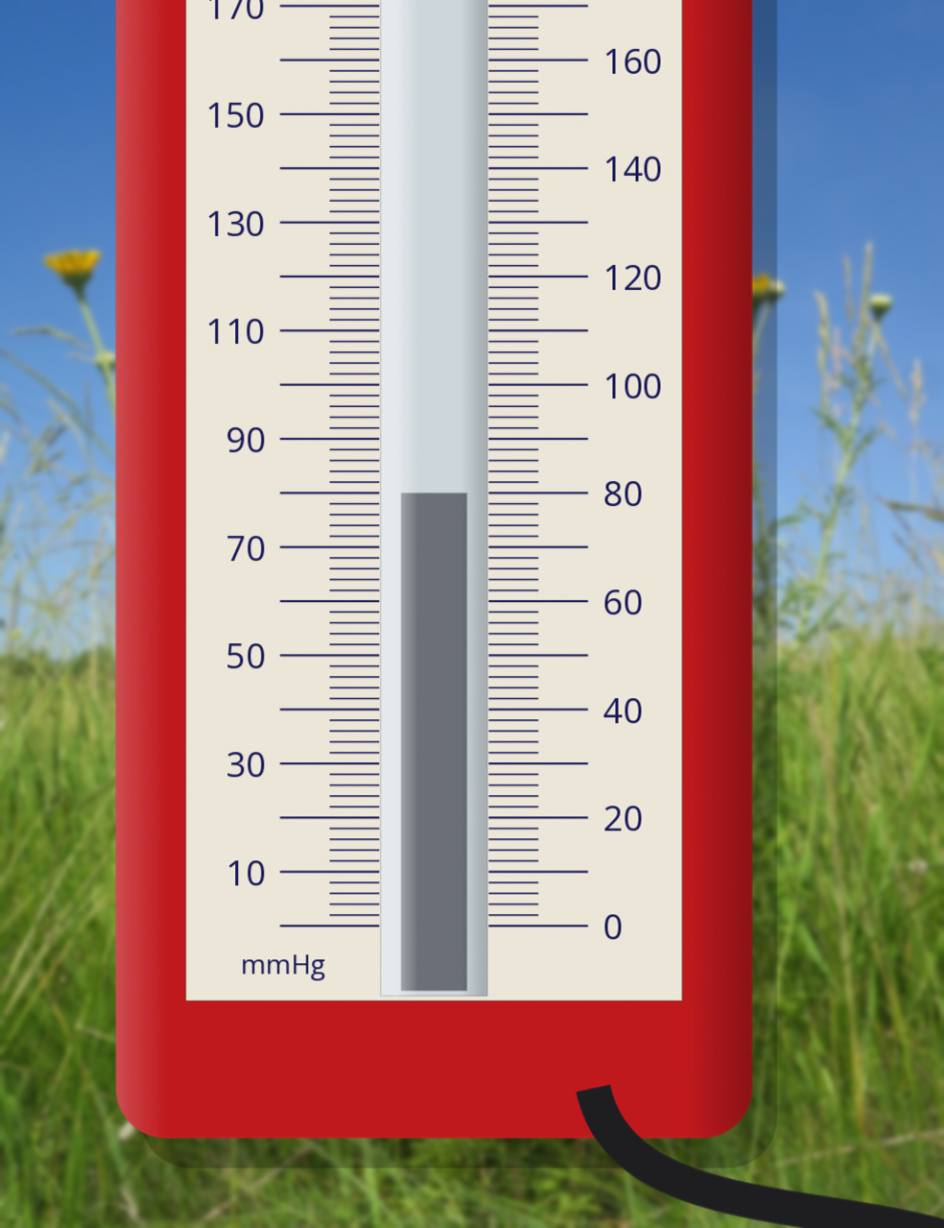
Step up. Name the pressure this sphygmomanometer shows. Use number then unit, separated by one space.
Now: 80 mmHg
